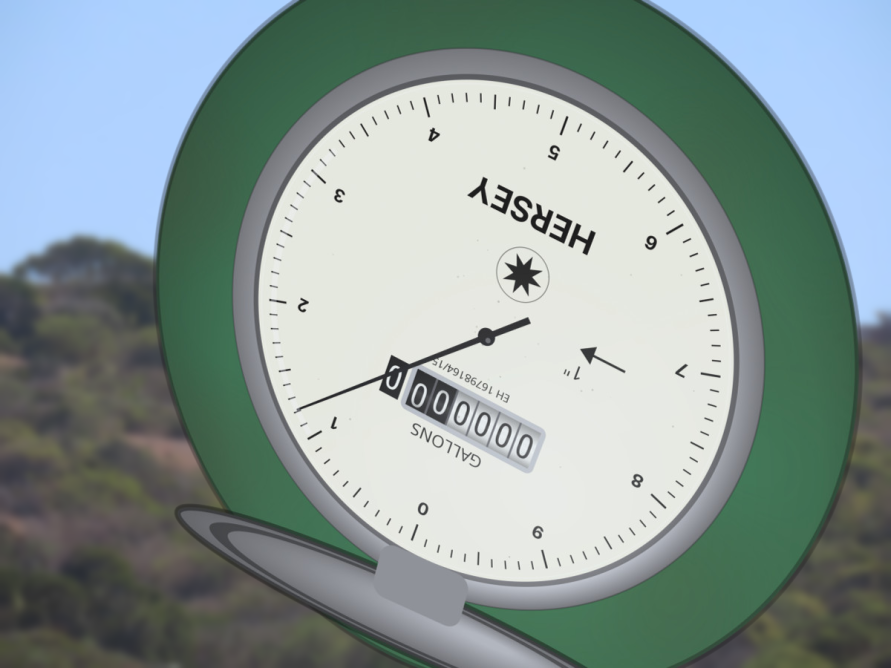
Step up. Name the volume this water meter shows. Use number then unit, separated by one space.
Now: 1.2 gal
